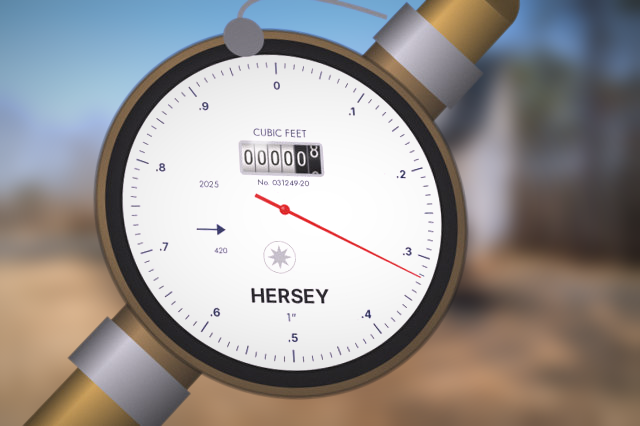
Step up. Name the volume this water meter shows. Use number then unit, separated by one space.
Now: 8.32 ft³
